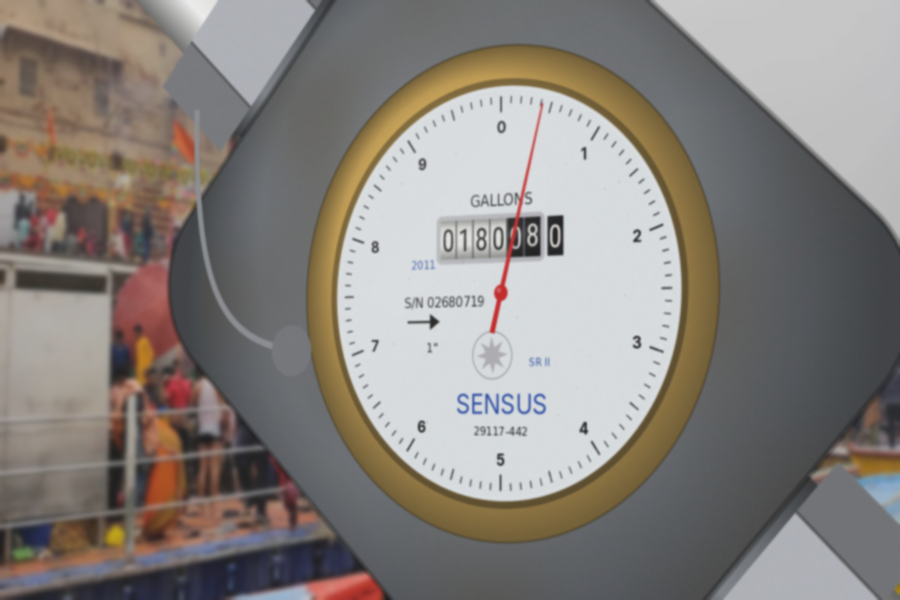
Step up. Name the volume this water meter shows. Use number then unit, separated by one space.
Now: 180080.4 gal
